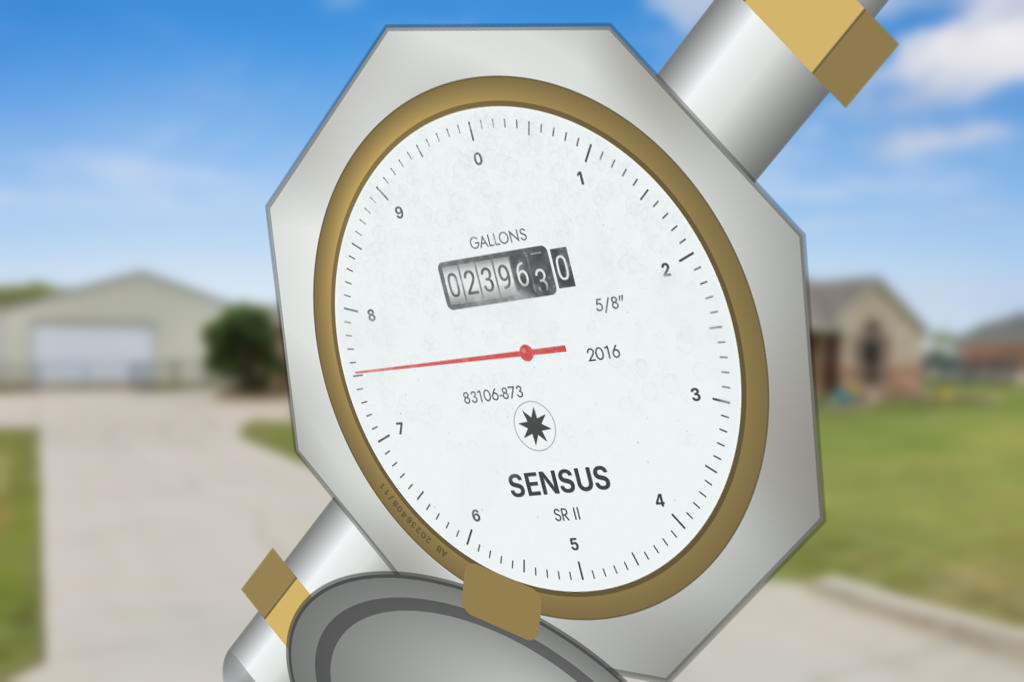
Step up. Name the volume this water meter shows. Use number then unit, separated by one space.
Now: 239627.5 gal
